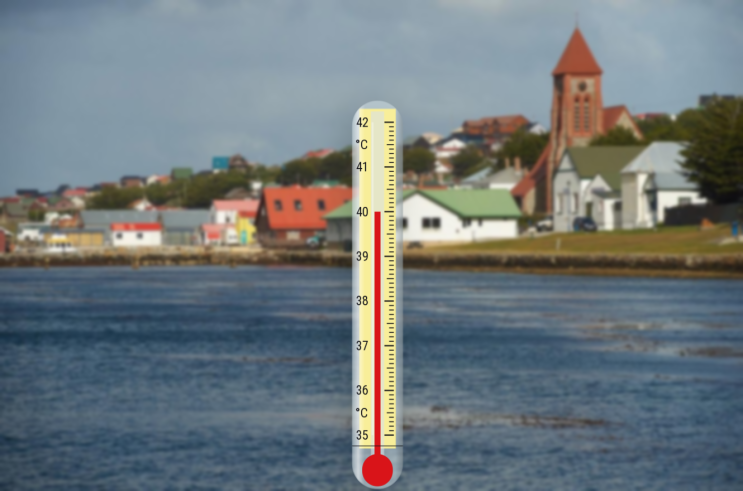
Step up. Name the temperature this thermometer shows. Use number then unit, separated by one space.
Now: 40 °C
